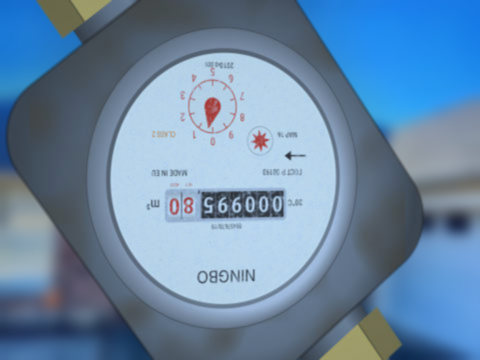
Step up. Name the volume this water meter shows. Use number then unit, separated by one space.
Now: 995.800 m³
